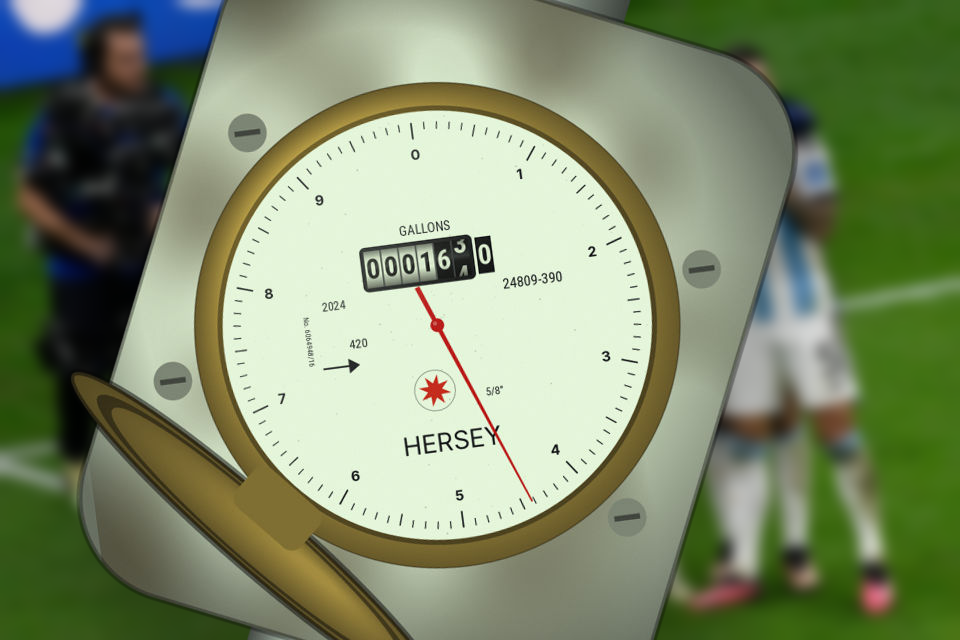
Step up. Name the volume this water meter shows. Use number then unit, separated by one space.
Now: 1634.4 gal
